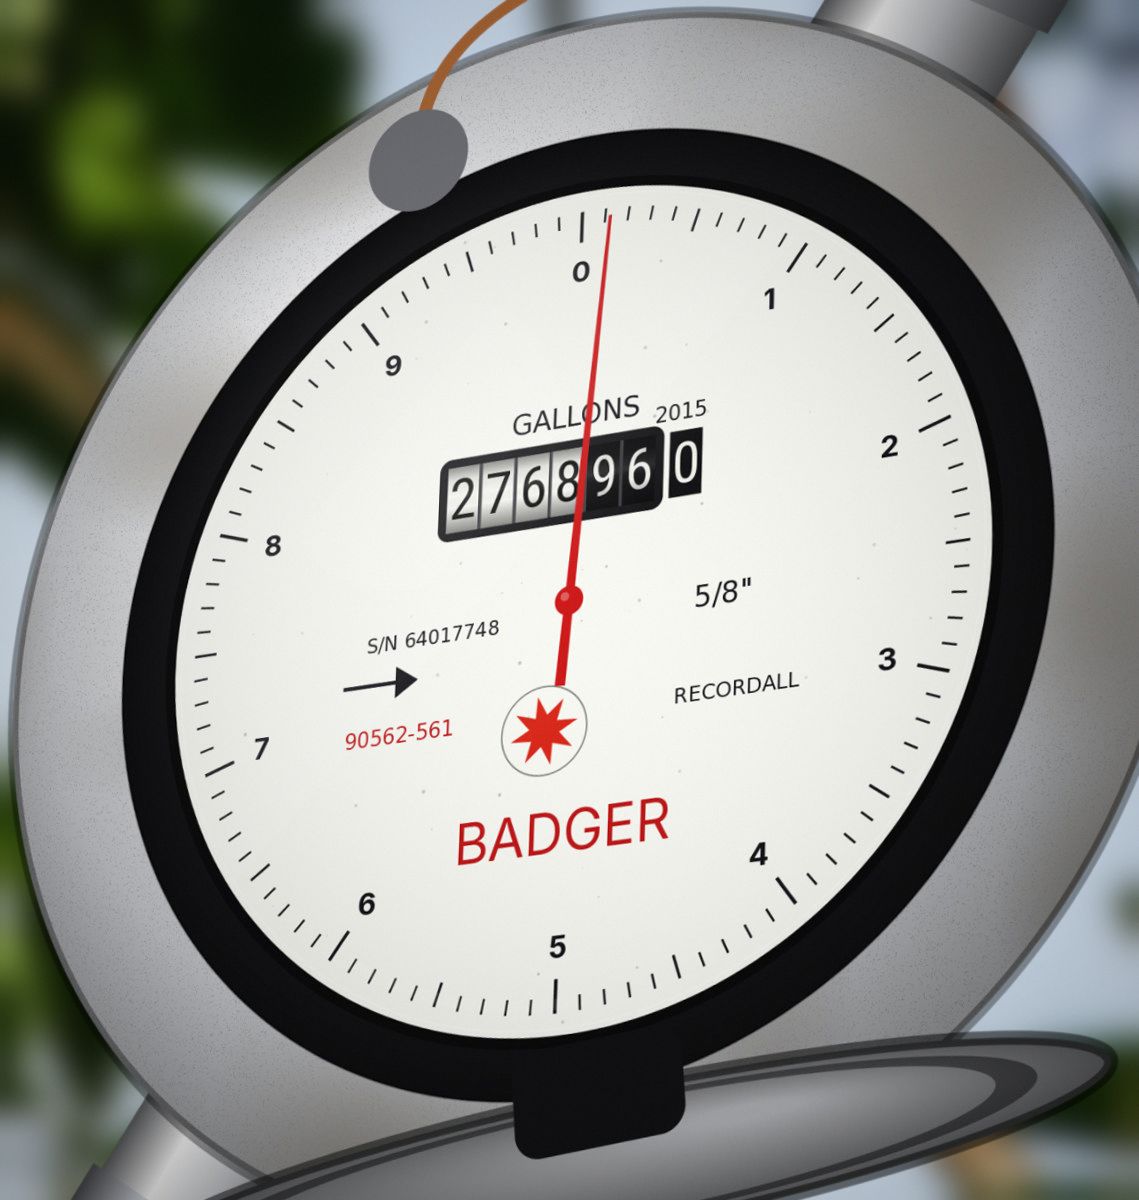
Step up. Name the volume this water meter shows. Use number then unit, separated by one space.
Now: 2768960.1 gal
